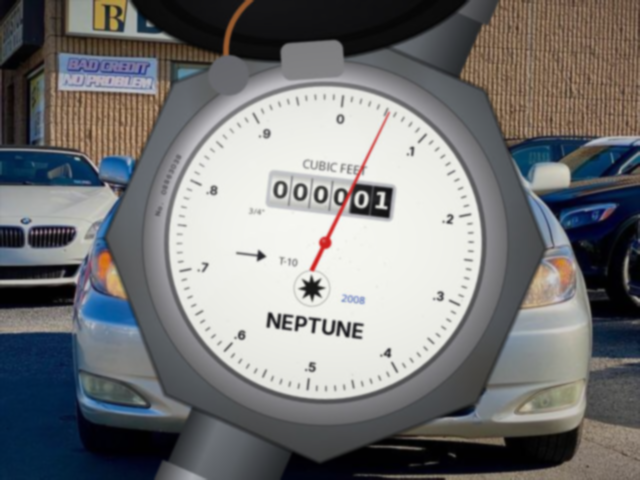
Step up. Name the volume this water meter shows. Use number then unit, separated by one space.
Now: 1.05 ft³
